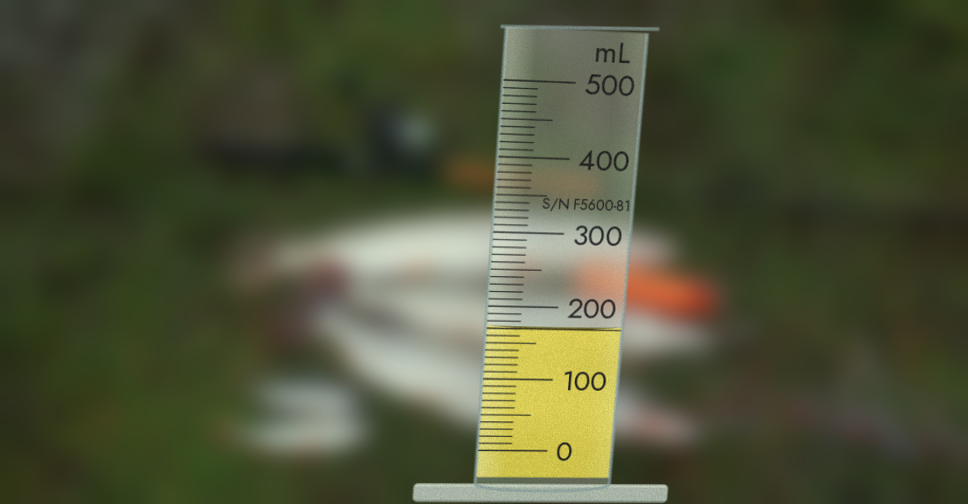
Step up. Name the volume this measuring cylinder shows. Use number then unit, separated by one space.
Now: 170 mL
